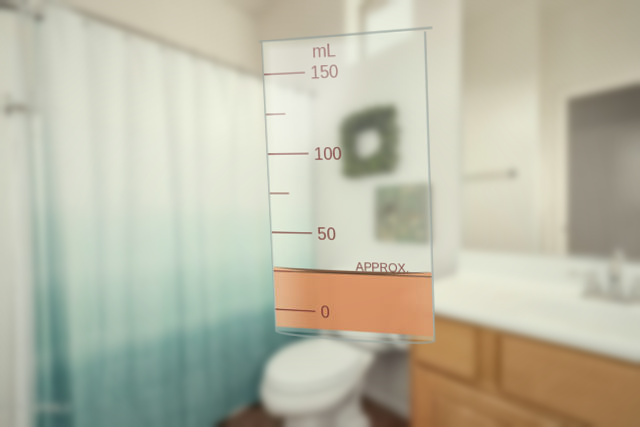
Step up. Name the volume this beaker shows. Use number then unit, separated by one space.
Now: 25 mL
